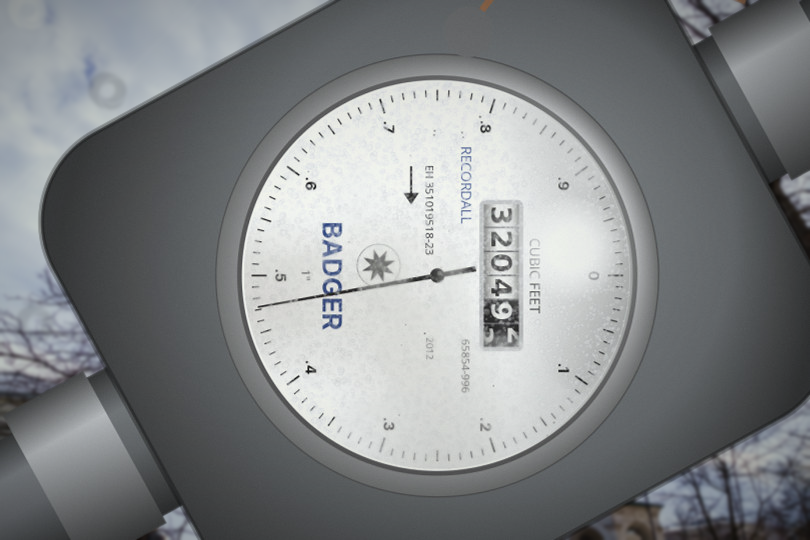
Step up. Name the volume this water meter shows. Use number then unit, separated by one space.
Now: 320492.47 ft³
